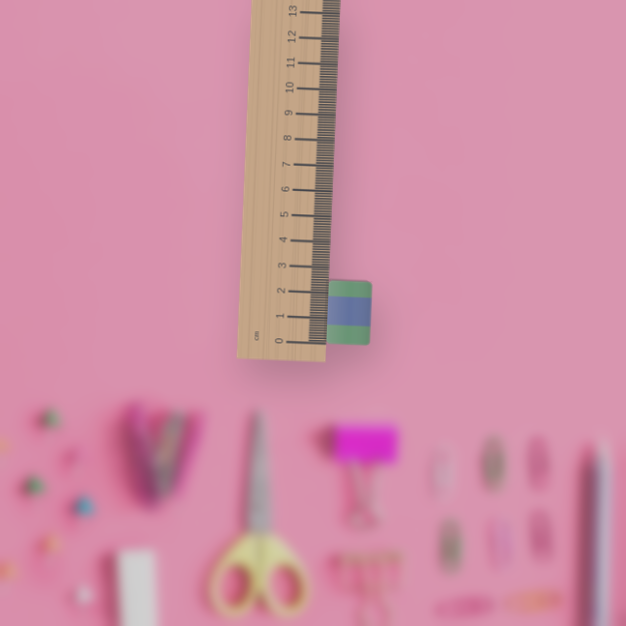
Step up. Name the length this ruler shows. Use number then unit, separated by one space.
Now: 2.5 cm
